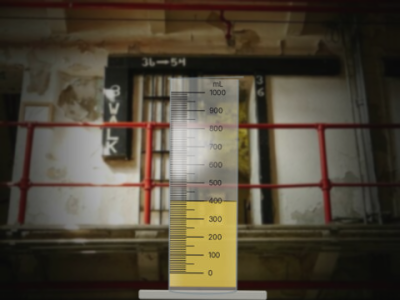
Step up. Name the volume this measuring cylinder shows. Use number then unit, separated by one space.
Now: 400 mL
